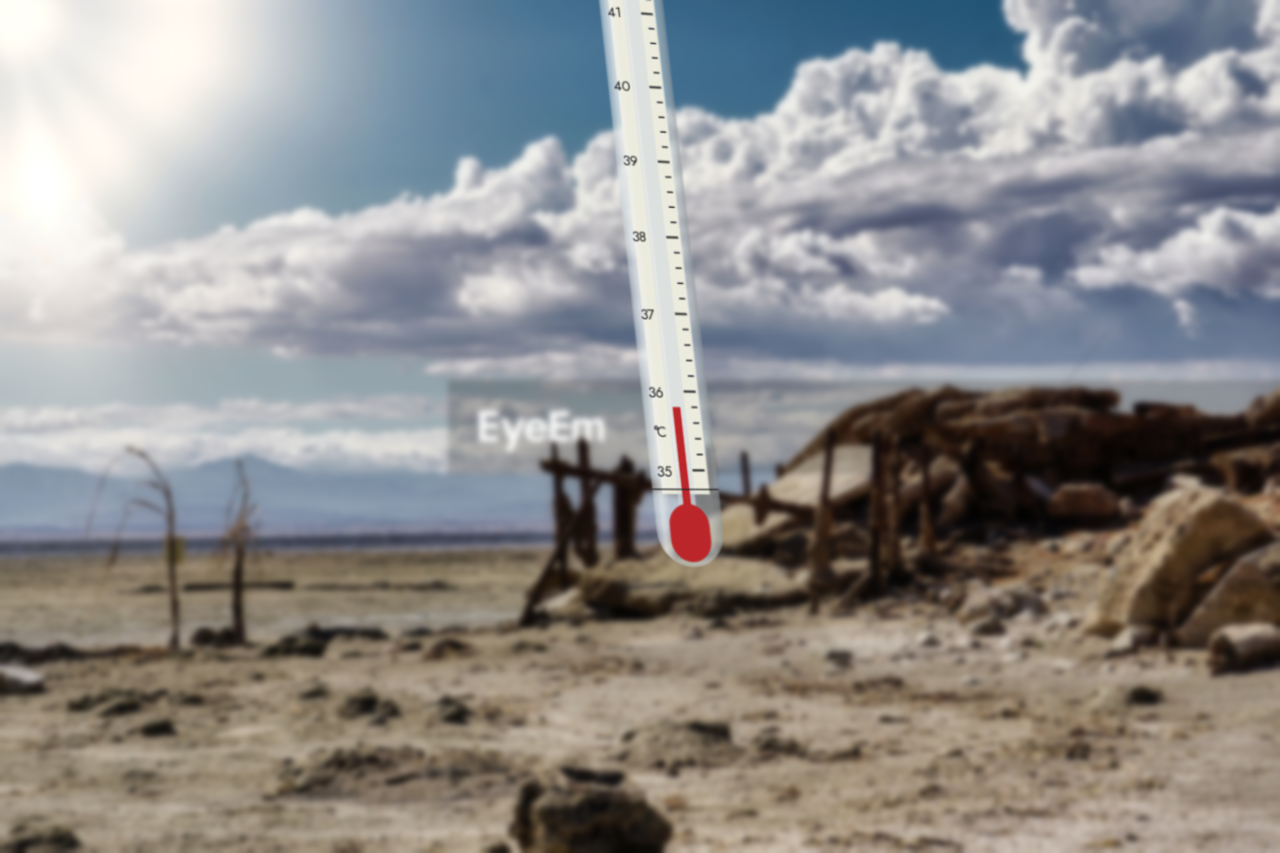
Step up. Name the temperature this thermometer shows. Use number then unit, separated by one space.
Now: 35.8 °C
